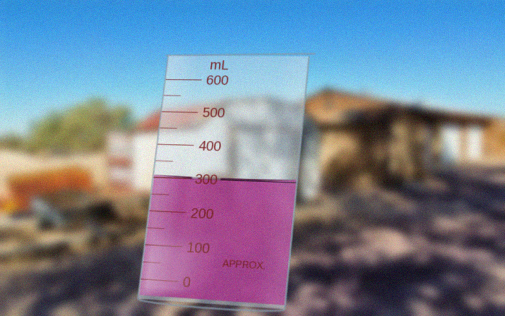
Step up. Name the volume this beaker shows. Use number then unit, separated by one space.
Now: 300 mL
